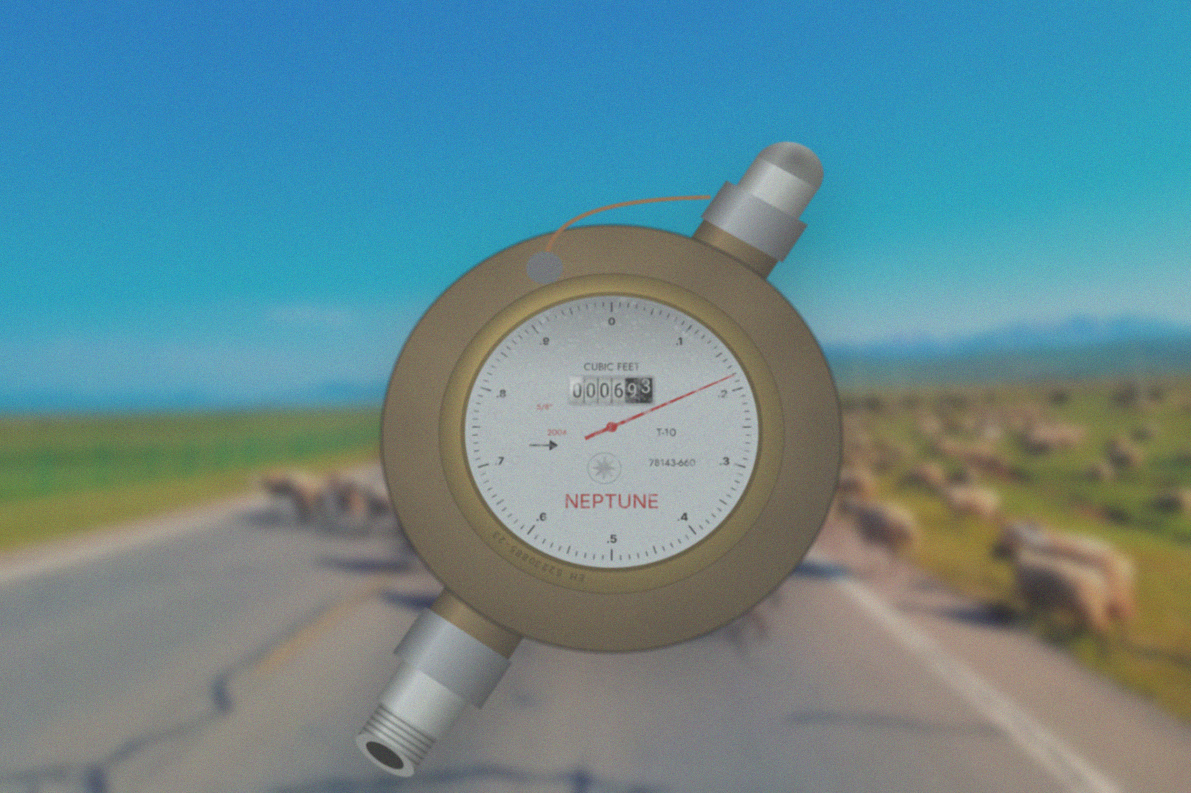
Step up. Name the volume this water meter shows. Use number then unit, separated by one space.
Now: 693.18 ft³
